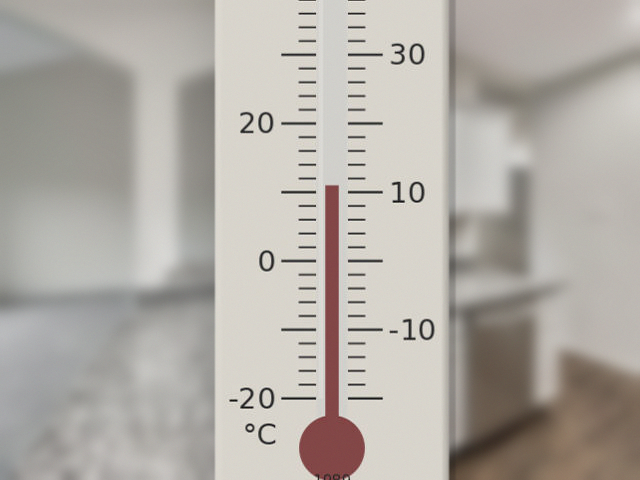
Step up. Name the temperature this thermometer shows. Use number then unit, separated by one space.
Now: 11 °C
